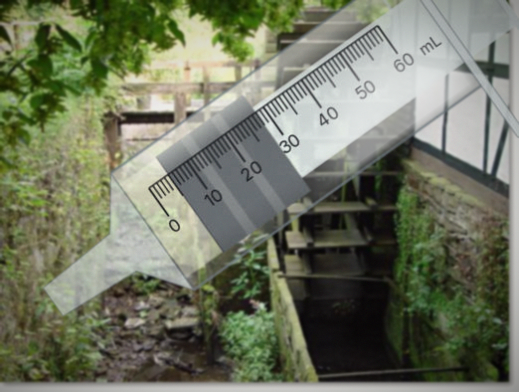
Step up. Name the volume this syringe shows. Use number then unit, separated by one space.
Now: 5 mL
